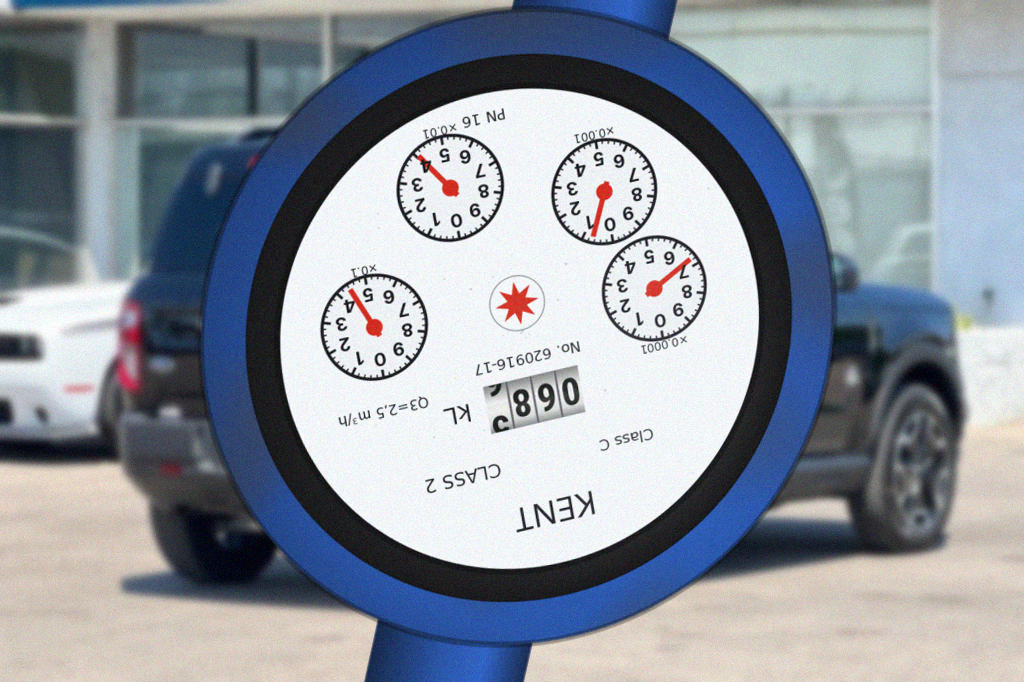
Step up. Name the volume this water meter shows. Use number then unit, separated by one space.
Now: 685.4406 kL
